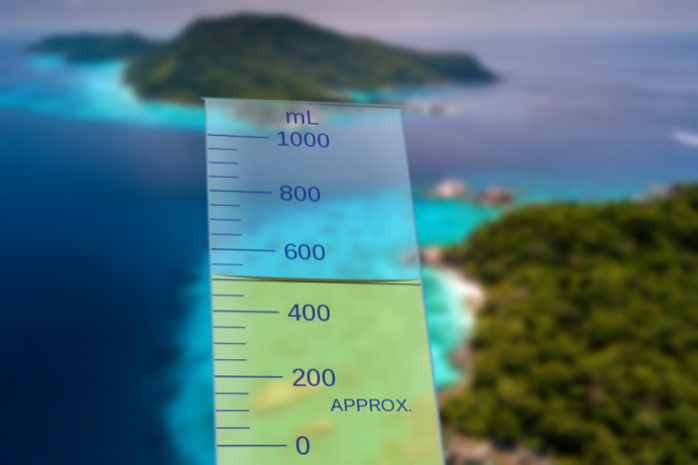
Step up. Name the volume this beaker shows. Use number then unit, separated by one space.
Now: 500 mL
